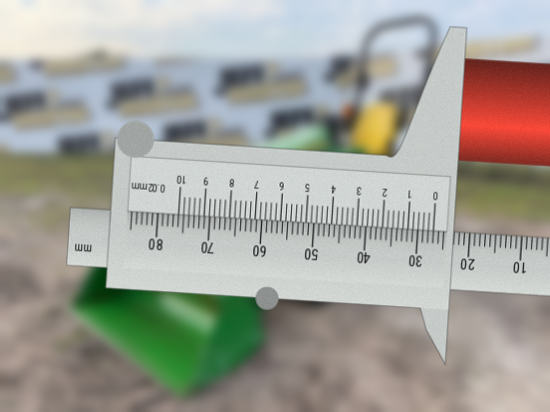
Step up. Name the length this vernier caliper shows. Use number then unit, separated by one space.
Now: 27.0 mm
